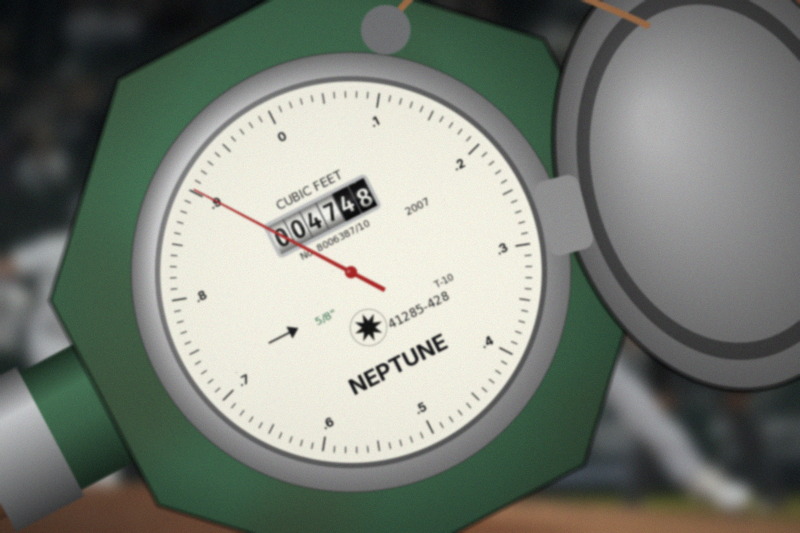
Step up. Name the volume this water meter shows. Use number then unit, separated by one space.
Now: 4747.90 ft³
